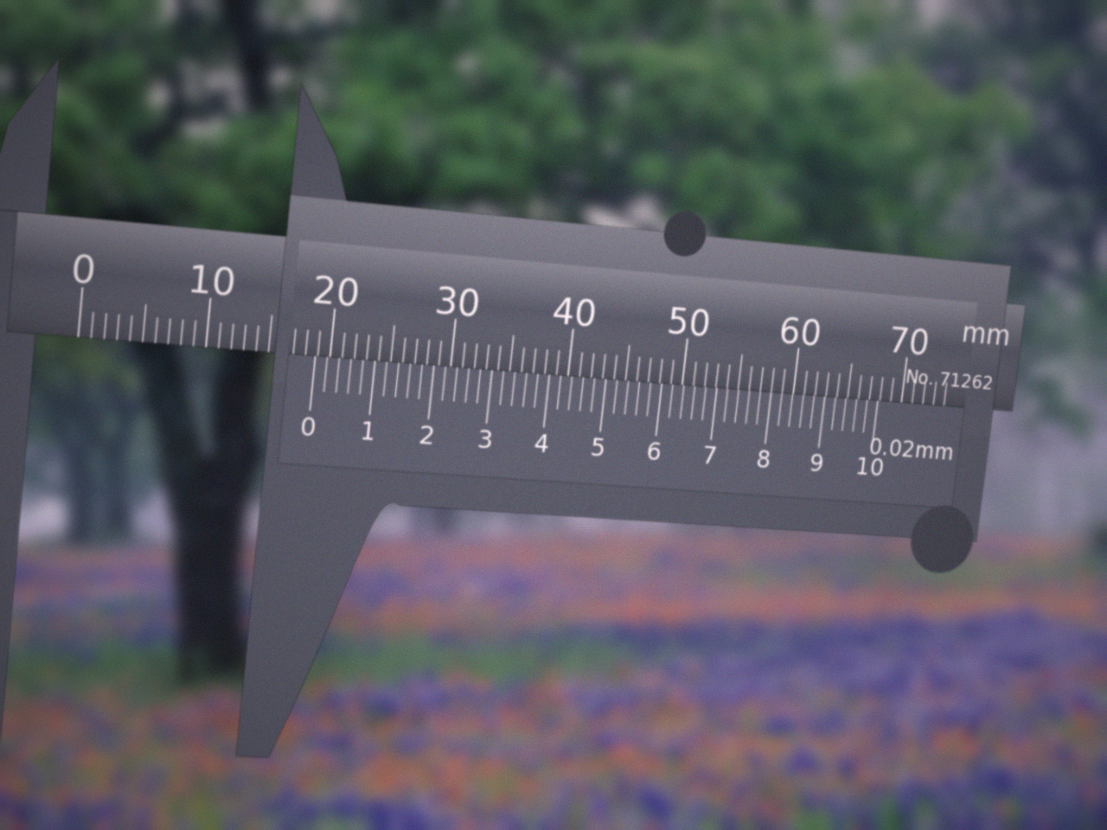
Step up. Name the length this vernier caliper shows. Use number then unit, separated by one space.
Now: 18.8 mm
